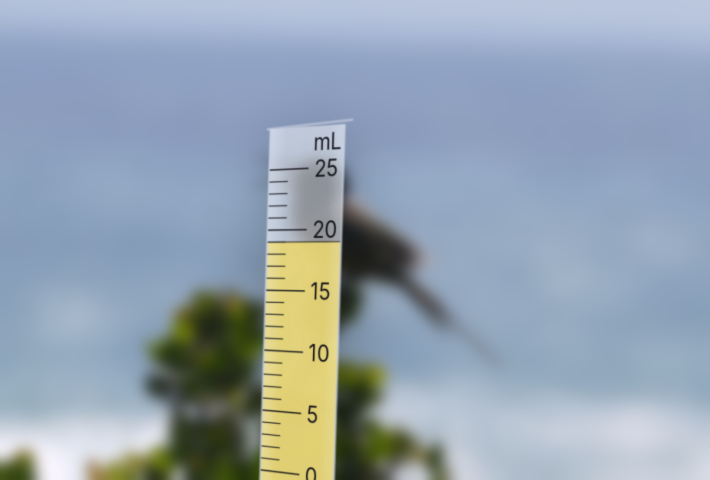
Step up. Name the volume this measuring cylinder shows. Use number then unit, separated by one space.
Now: 19 mL
